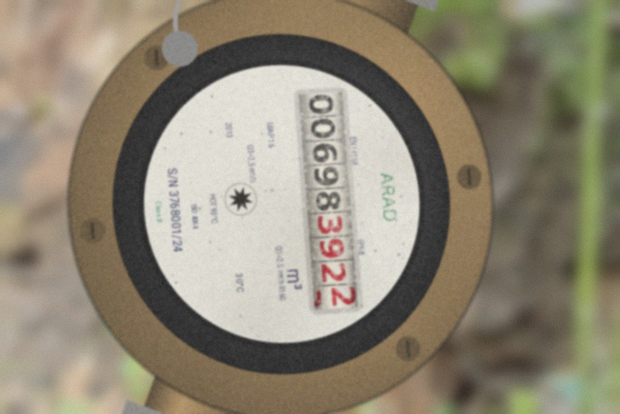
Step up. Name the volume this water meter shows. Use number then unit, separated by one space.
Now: 698.3922 m³
